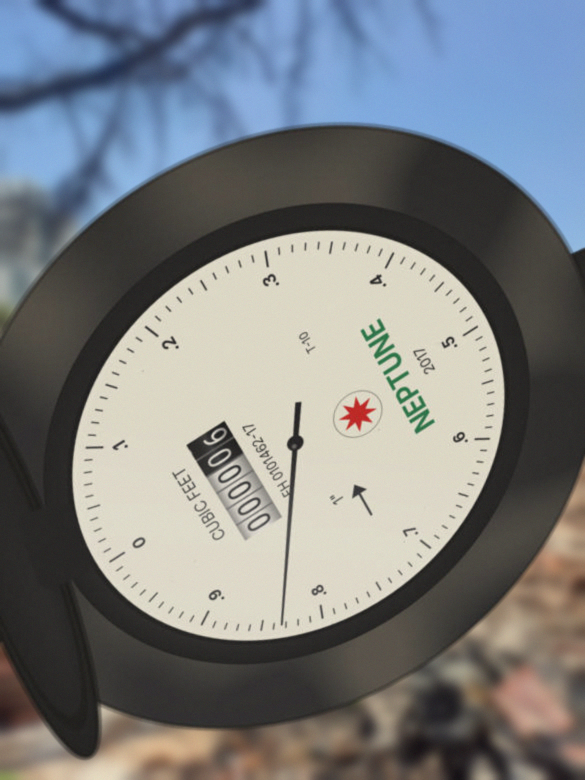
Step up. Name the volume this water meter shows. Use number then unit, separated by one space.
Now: 5.83 ft³
